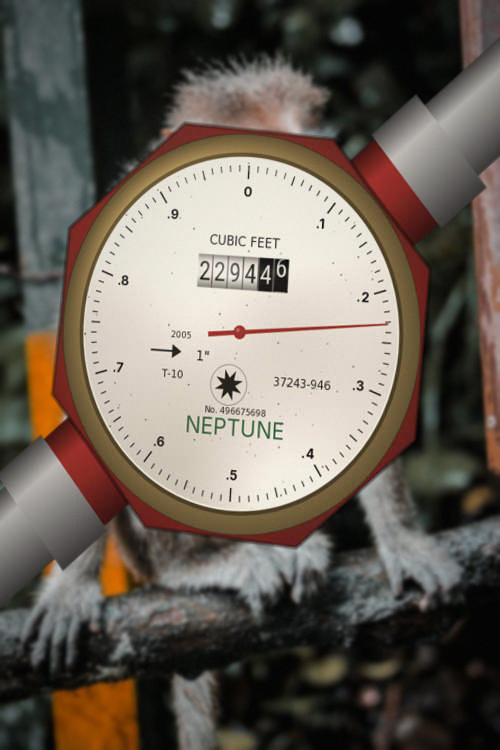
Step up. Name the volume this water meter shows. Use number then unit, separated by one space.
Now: 229446.23 ft³
